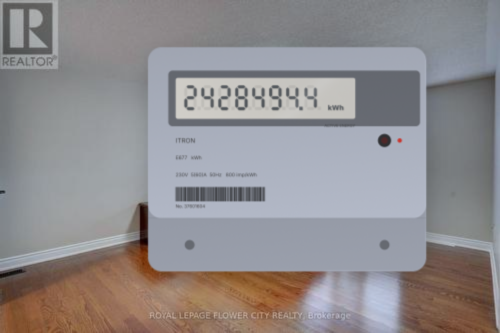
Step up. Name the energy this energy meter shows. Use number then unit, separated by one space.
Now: 2428494.4 kWh
